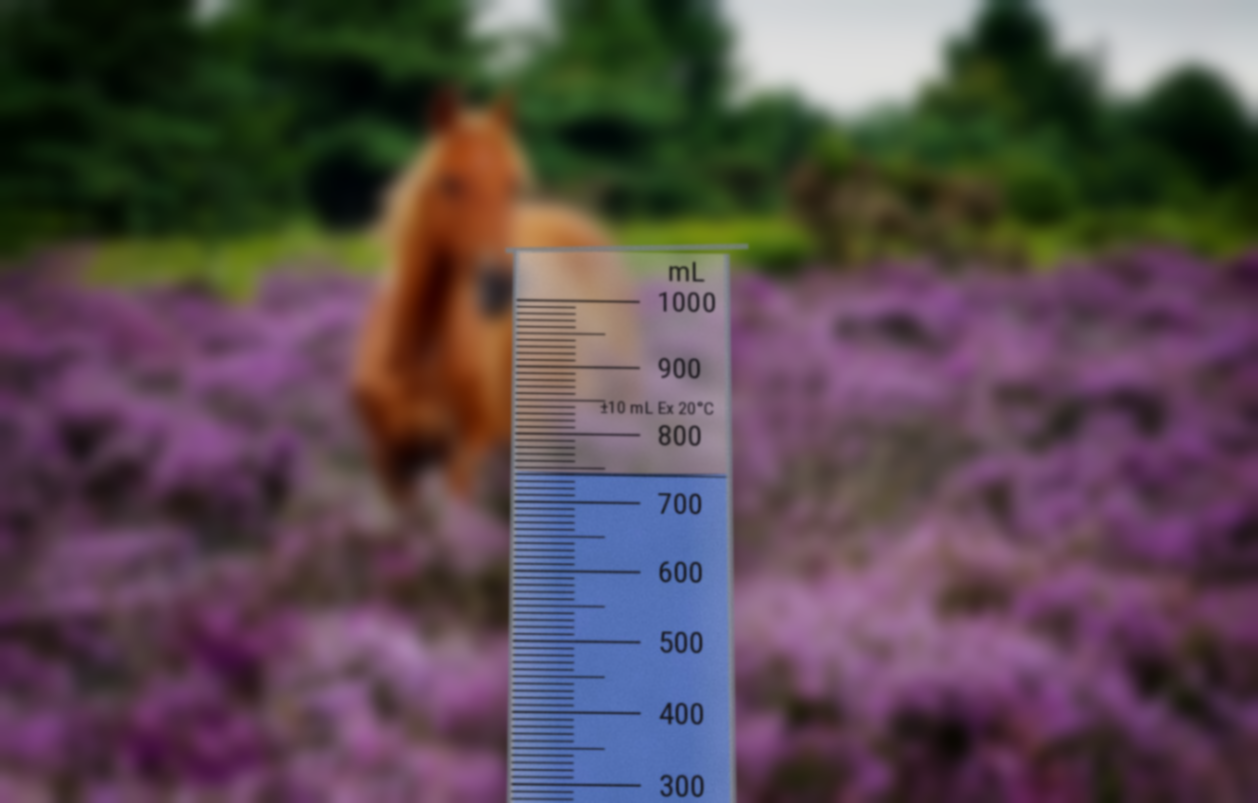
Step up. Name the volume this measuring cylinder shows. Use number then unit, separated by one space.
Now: 740 mL
